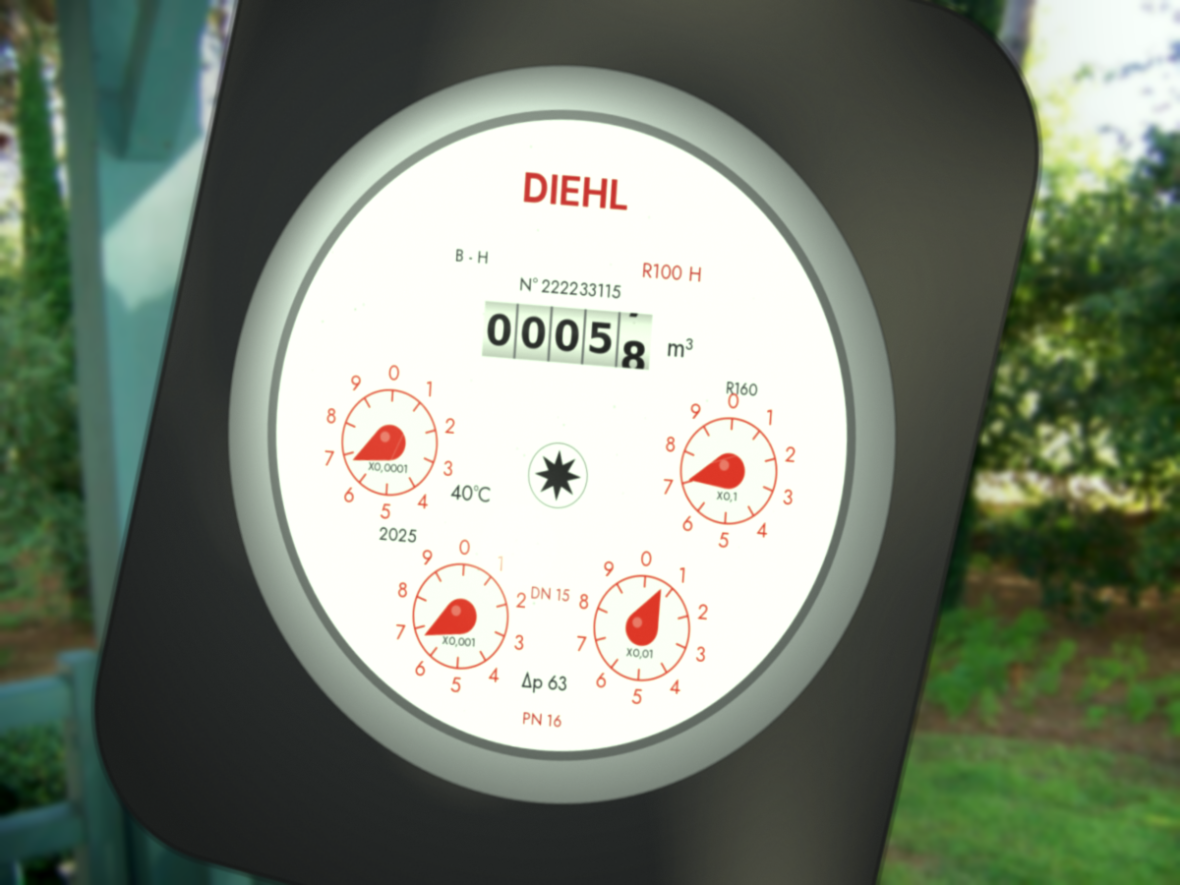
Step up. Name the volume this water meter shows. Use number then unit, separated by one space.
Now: 57.7066 m³
